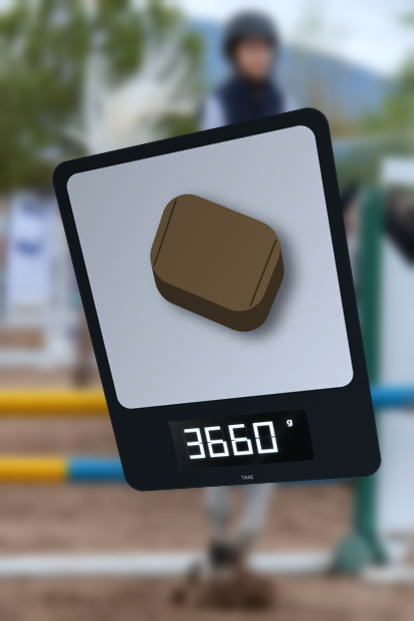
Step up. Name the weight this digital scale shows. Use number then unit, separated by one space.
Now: 3660 g
